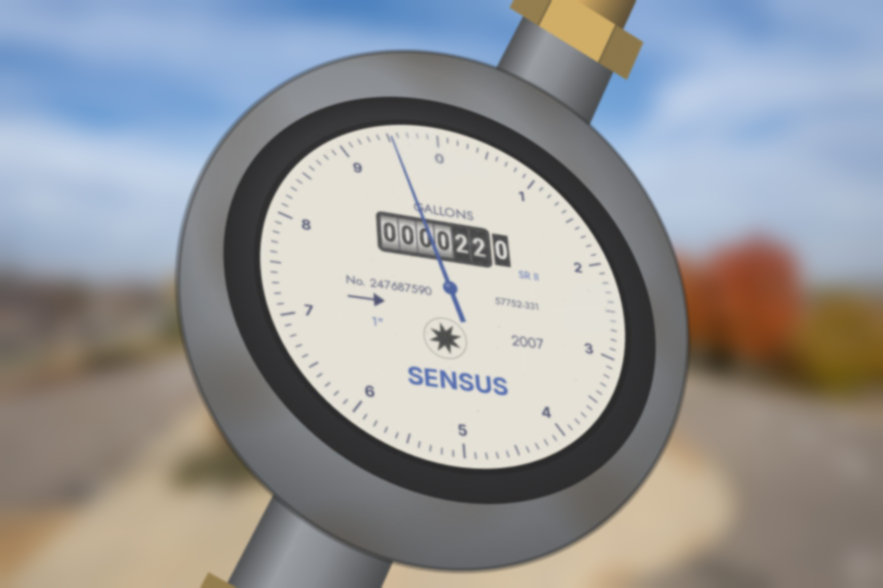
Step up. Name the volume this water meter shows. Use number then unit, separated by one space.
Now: 219.5 gal
